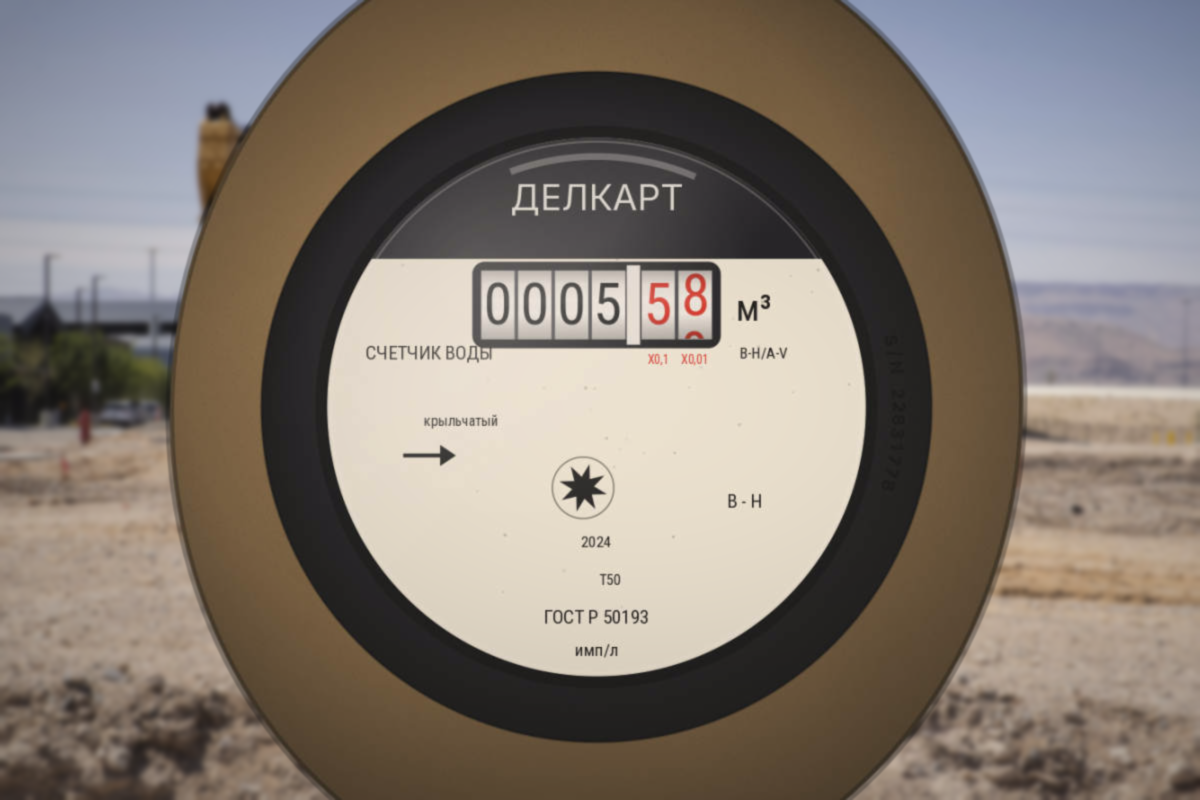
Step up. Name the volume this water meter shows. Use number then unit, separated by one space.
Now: 5.58 m³
